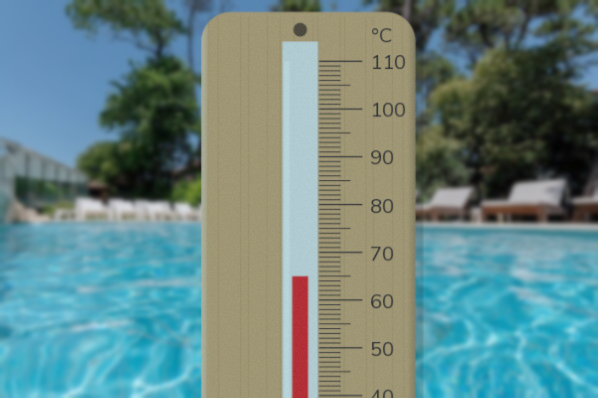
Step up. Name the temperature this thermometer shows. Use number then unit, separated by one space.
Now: 65 °C
